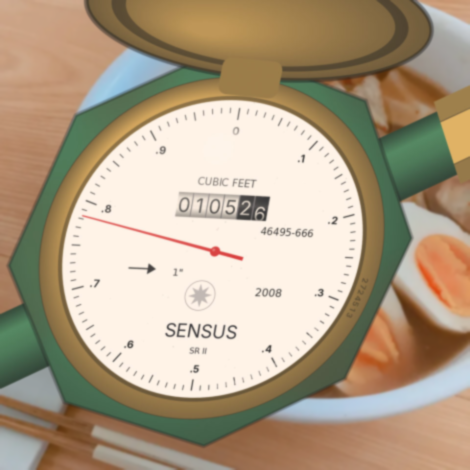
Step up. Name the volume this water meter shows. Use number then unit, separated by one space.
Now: 10525.78 ft³
